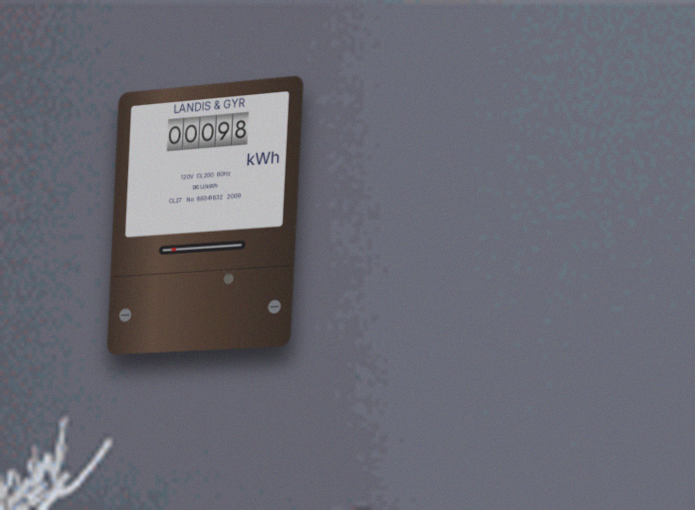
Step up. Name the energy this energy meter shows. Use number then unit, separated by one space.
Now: 98 kWh
